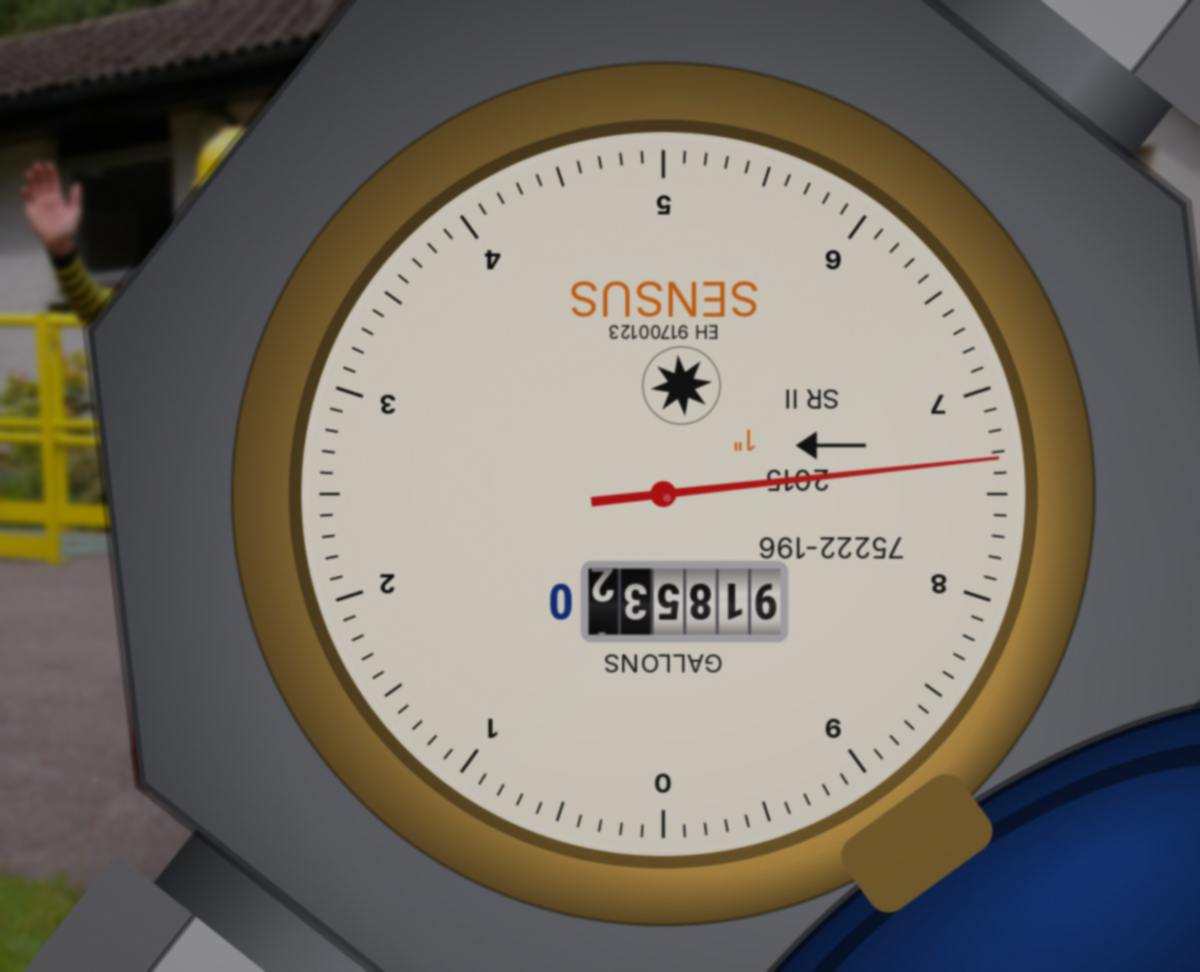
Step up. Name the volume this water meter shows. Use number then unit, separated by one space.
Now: 9185317.3 gal
